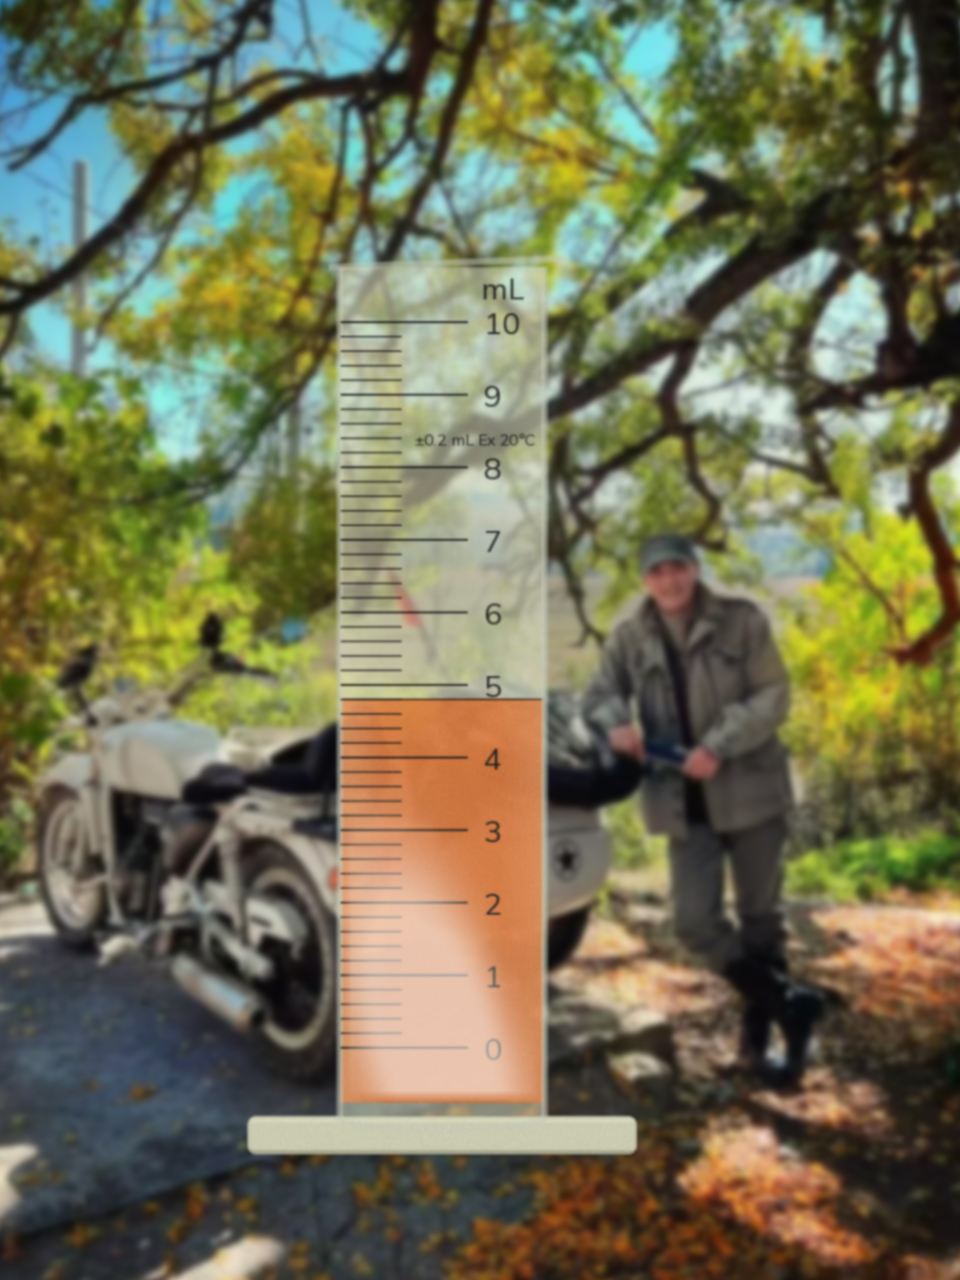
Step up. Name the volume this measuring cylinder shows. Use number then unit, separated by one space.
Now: 4.8 mL
